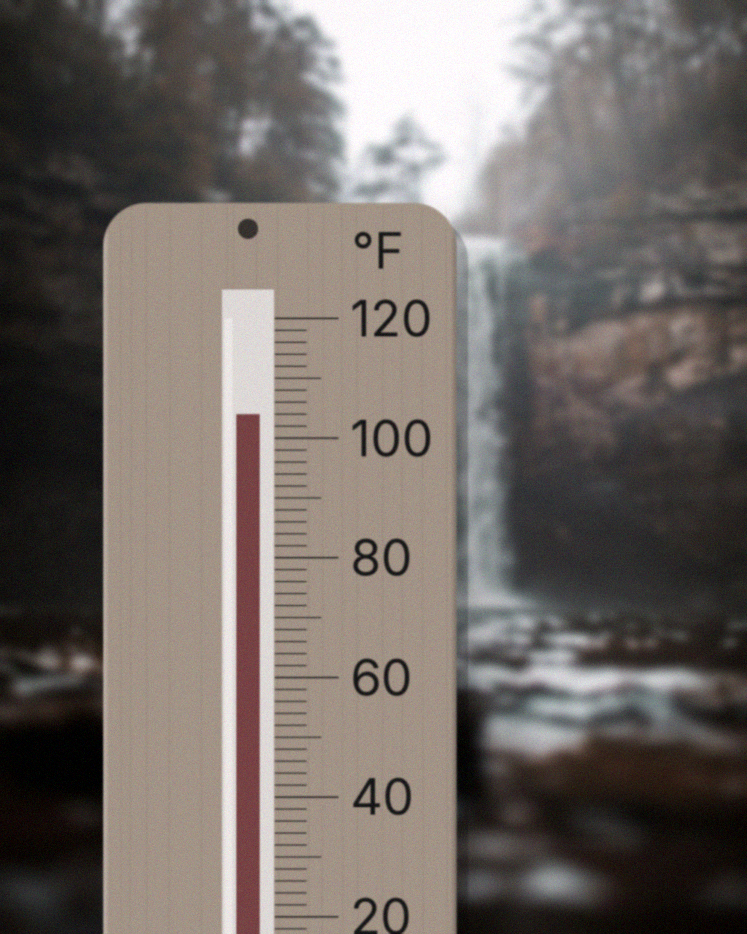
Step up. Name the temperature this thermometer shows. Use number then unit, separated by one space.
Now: 104 °F
